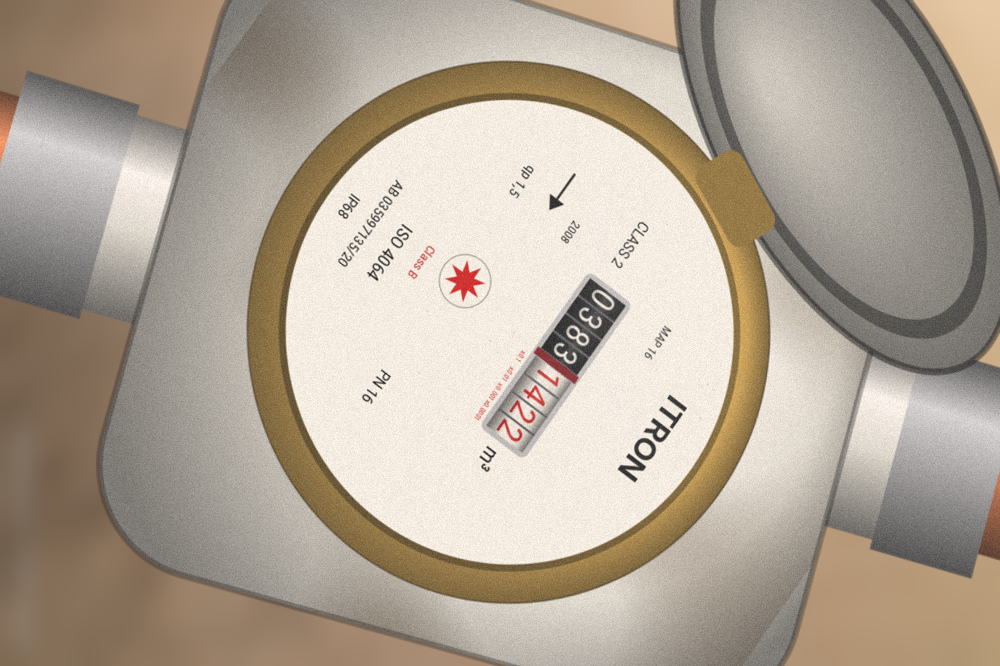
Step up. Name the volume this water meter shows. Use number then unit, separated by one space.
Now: 383.1422 m³
